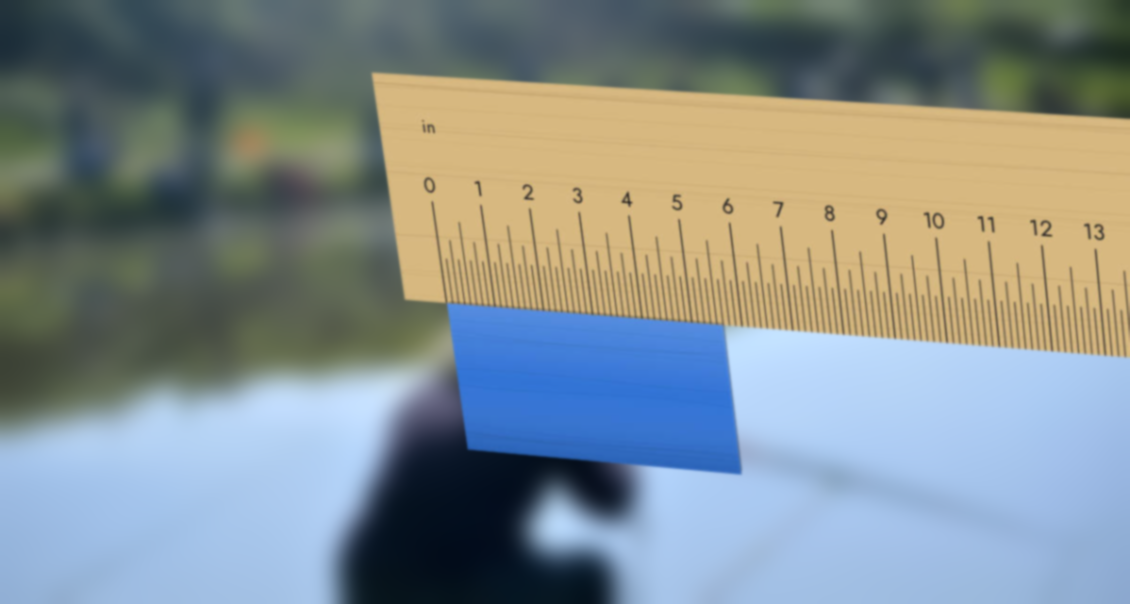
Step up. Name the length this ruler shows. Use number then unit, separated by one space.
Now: 5.625 in
